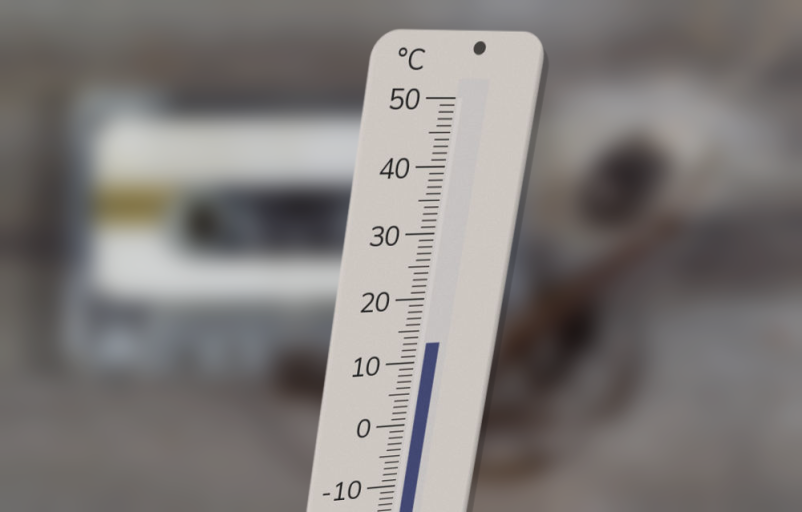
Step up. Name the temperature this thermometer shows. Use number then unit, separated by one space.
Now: 13 °C
